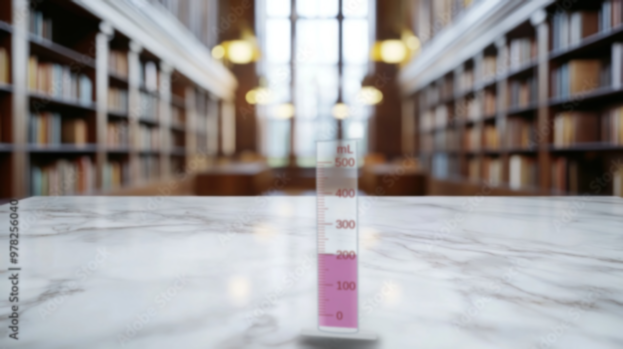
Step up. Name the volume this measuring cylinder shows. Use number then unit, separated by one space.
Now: 200 mL
